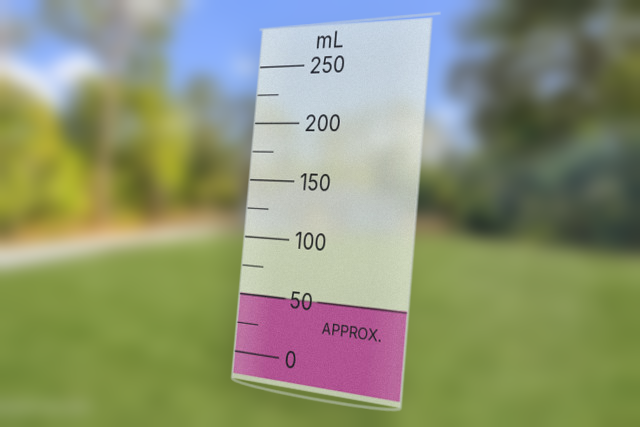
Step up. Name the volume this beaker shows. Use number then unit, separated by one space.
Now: 50 mL
